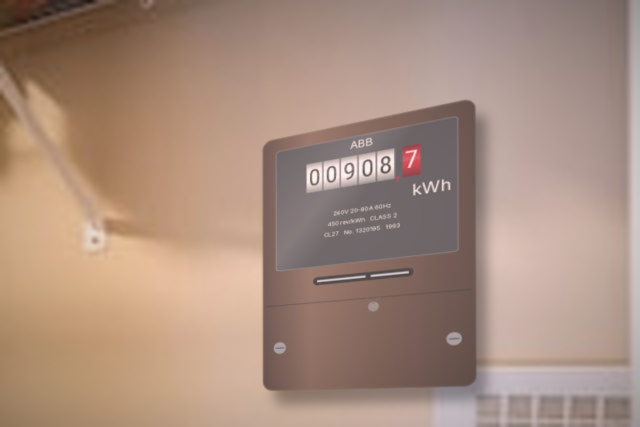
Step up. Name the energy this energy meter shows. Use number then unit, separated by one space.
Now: 908.7 kWh
